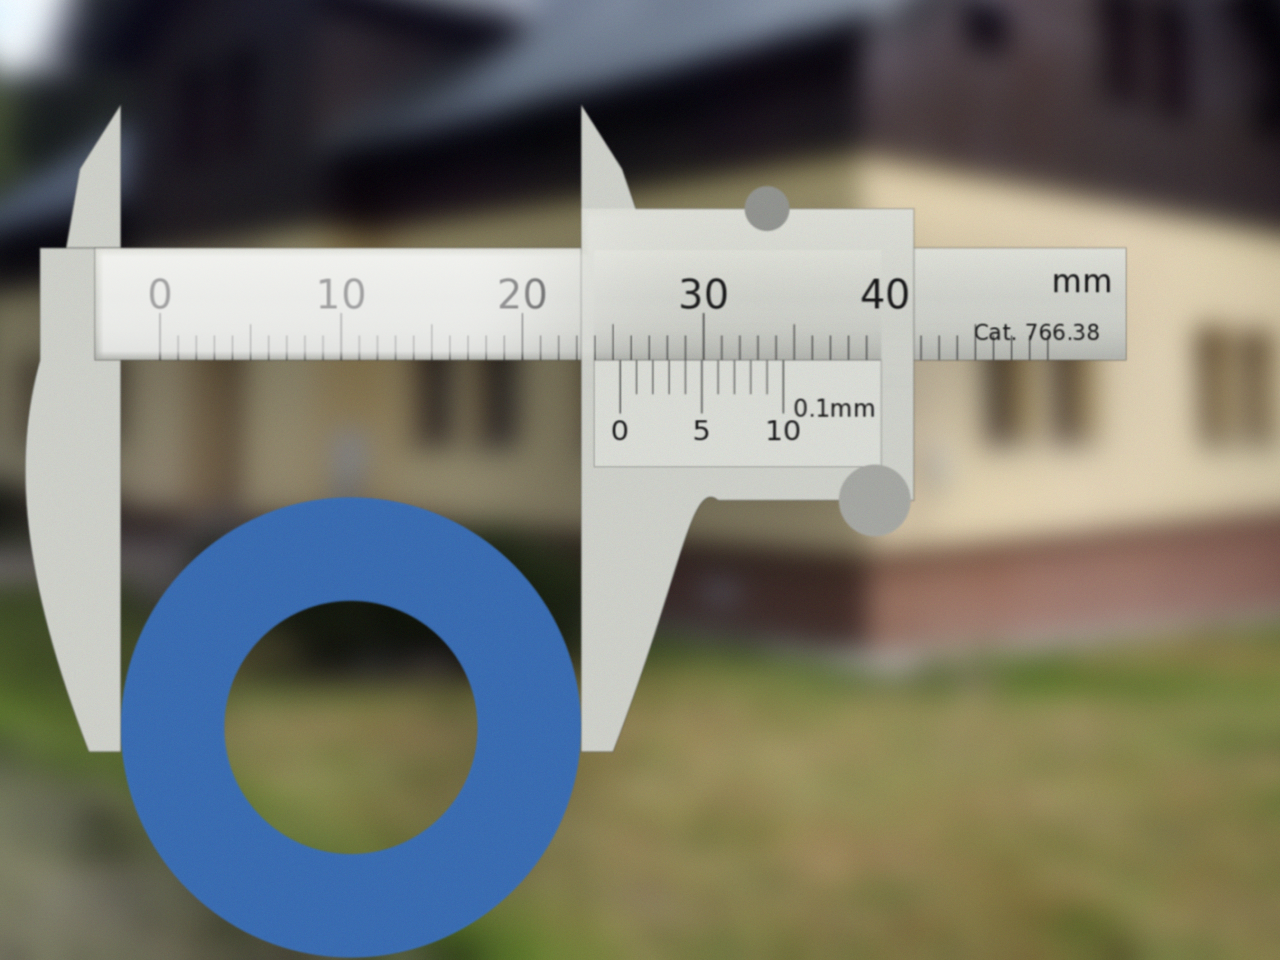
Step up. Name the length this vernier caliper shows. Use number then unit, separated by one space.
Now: 25.4 mm
